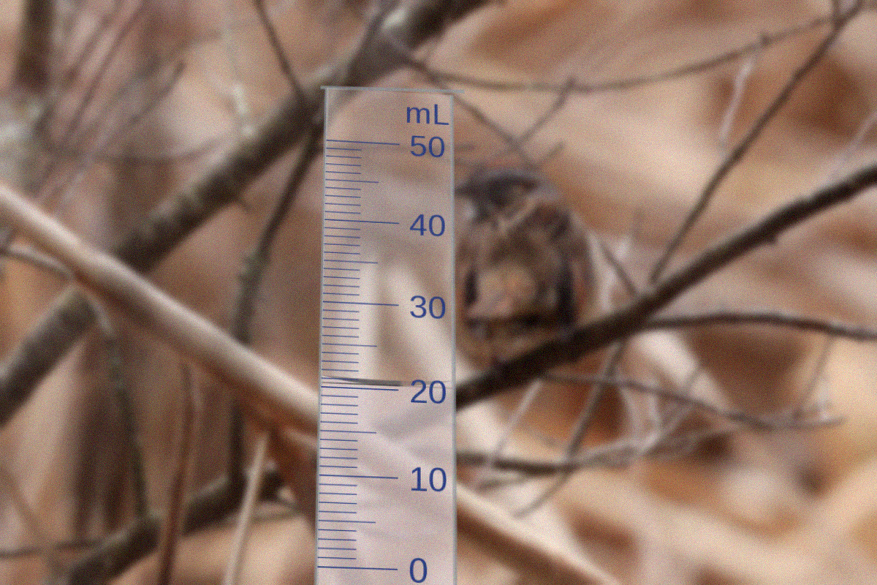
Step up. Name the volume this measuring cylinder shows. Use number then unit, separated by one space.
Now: 20.5 mL
